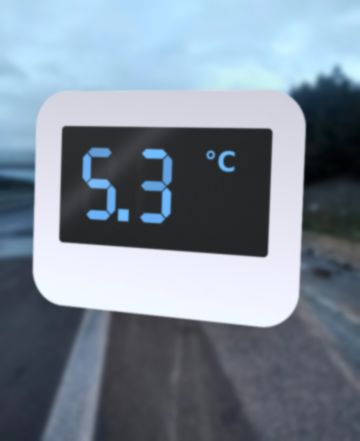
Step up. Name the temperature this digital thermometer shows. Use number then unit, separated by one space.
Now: 5.3 °C
